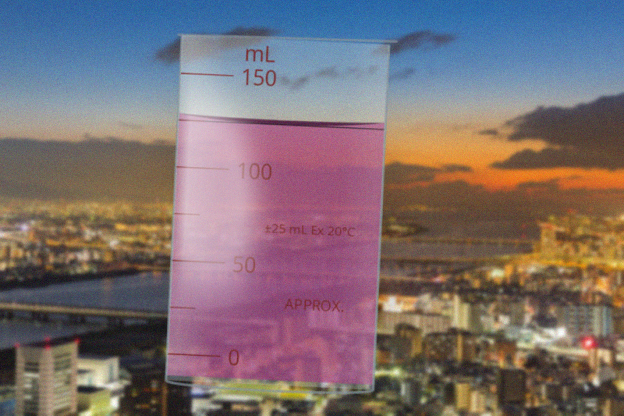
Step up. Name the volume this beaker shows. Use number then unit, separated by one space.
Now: 125 mL
